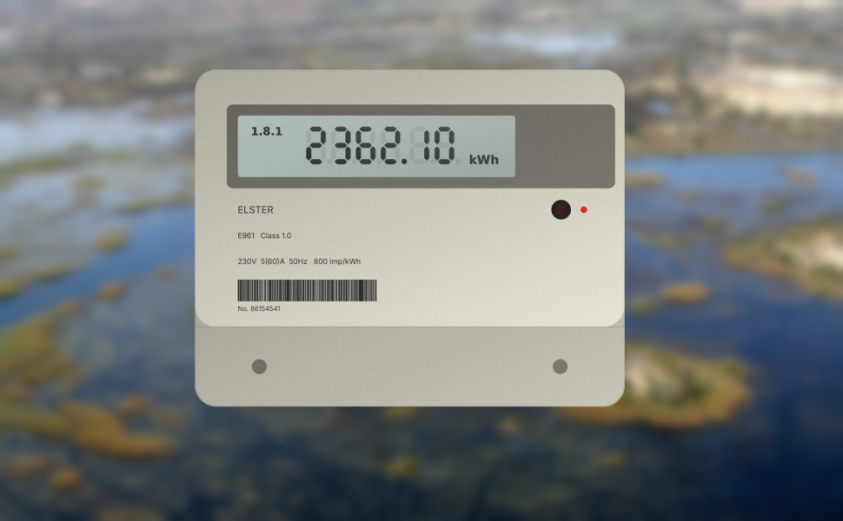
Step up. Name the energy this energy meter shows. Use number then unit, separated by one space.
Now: 2362.10 kWh
